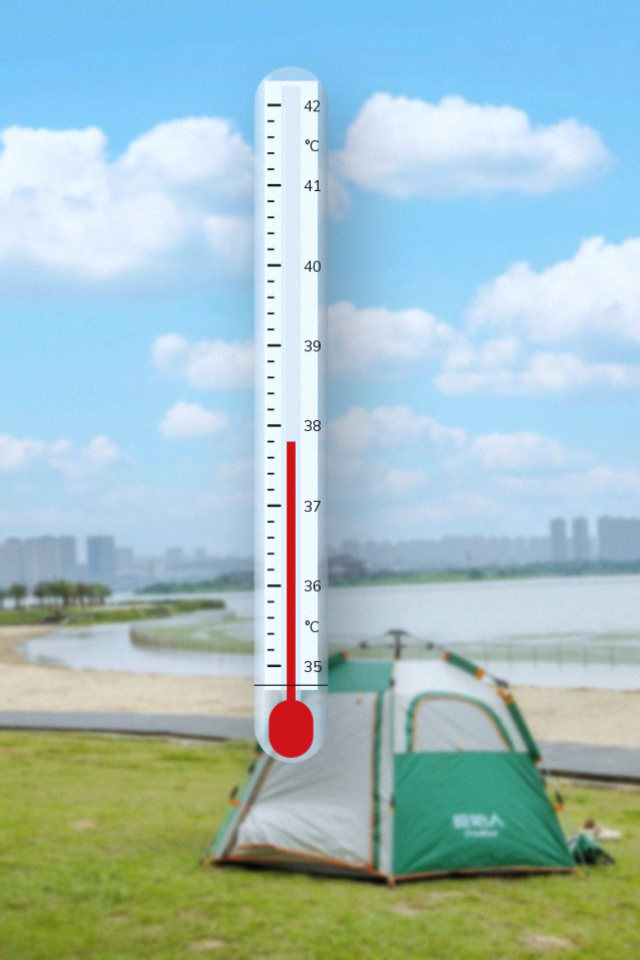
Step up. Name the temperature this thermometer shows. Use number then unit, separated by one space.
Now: 37.8 °C
